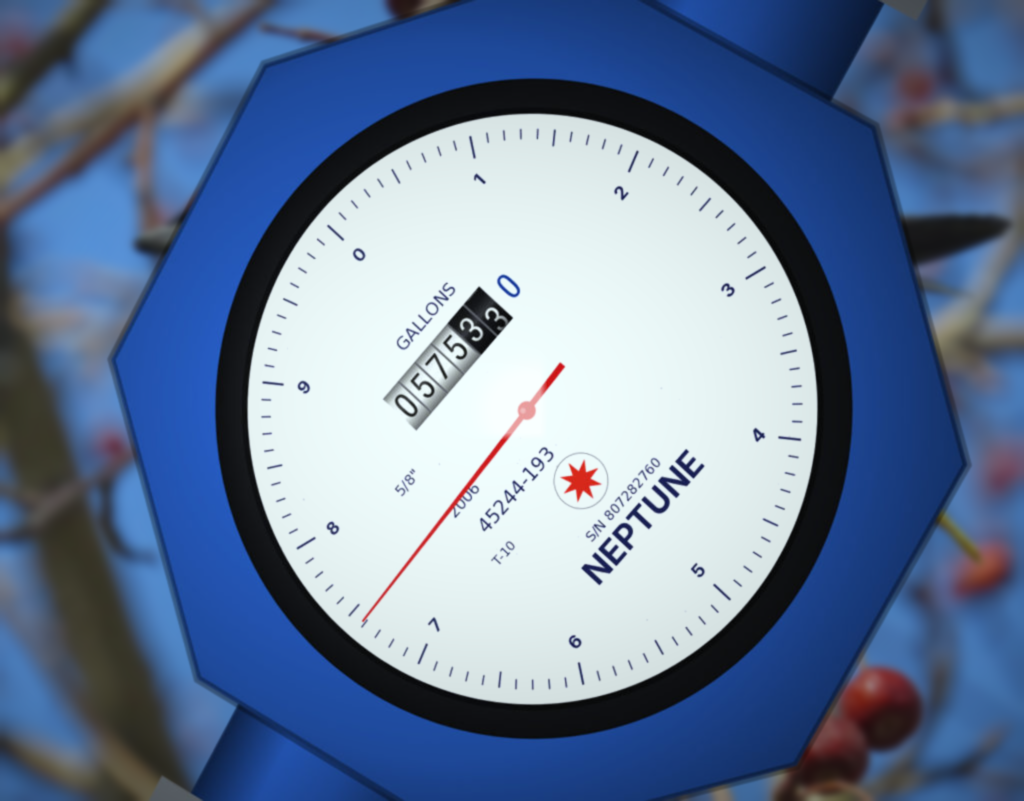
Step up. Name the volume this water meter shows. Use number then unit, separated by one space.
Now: 575327.4 gal
